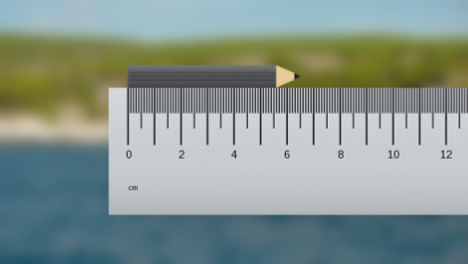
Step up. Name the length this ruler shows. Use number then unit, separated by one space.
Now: 6.5 cm
